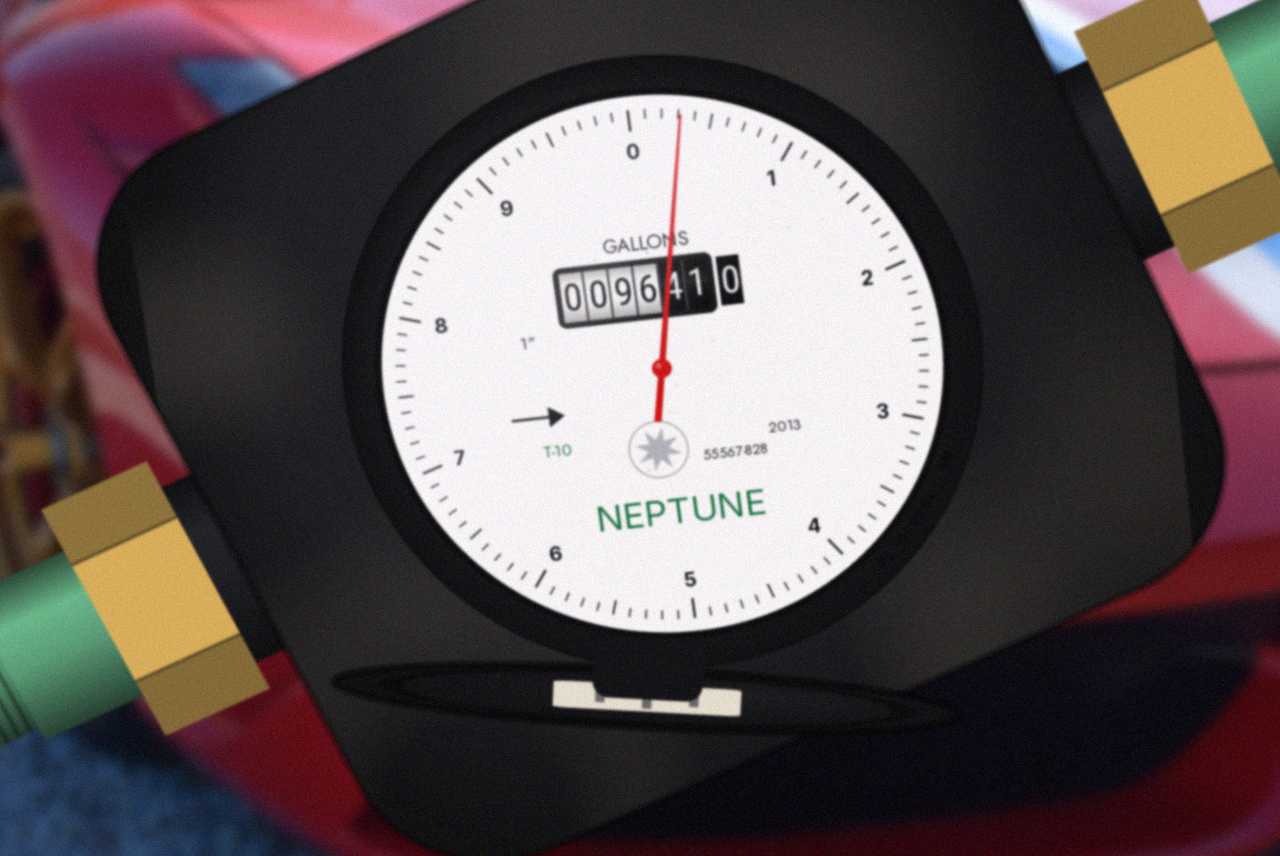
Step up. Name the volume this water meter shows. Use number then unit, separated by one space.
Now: 96410.3 gal
